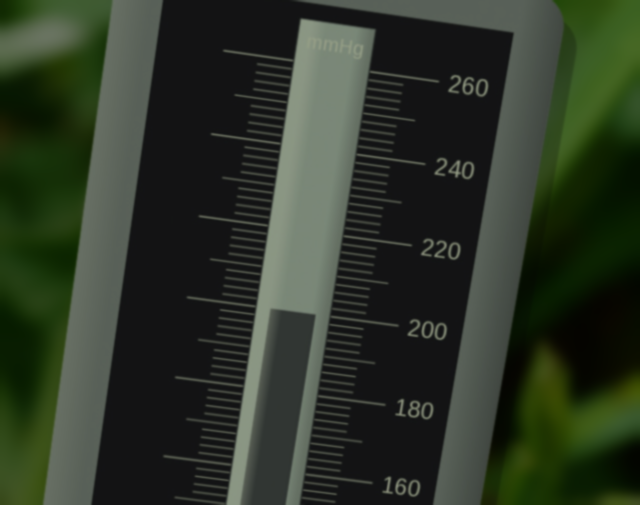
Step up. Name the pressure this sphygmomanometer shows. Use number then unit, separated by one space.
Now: 200 mmHg
